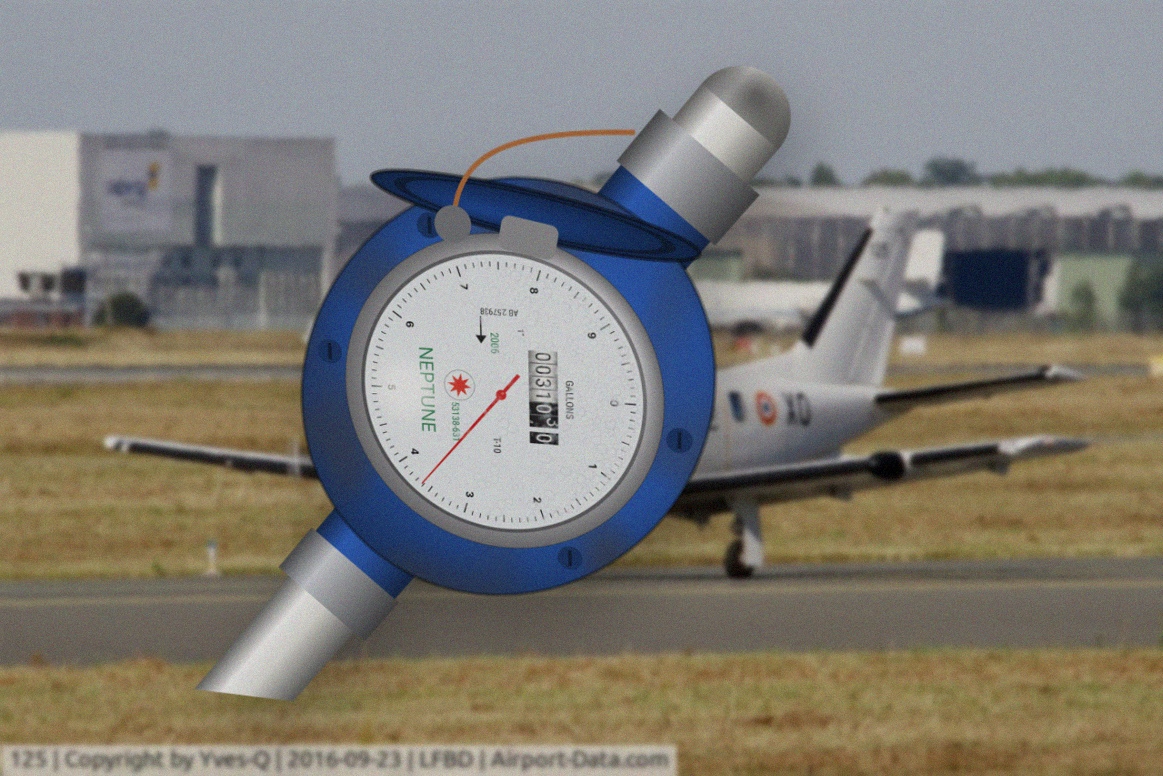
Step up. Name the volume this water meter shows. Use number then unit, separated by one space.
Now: 31033.6 gal
